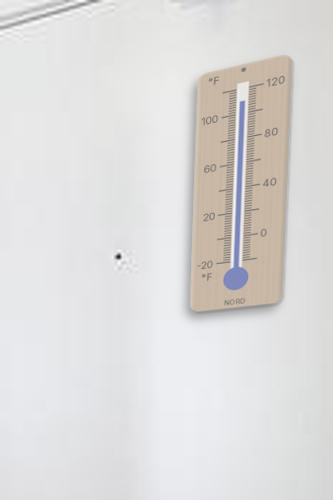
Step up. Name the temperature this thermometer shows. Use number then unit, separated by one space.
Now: 110 °F
